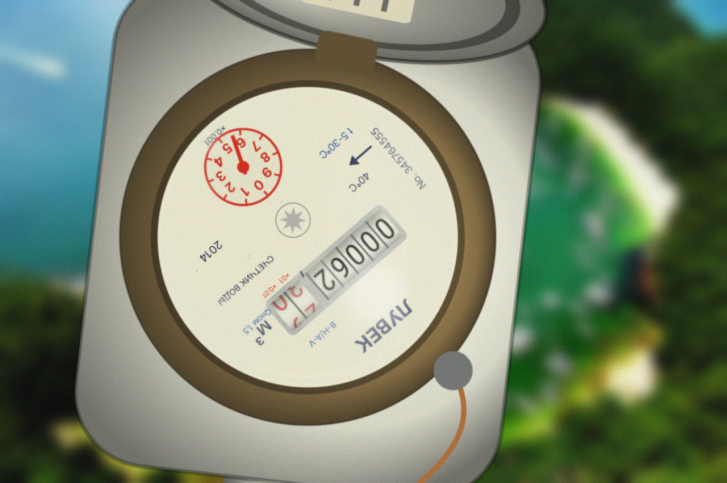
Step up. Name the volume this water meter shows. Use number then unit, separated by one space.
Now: 62.295 m³
